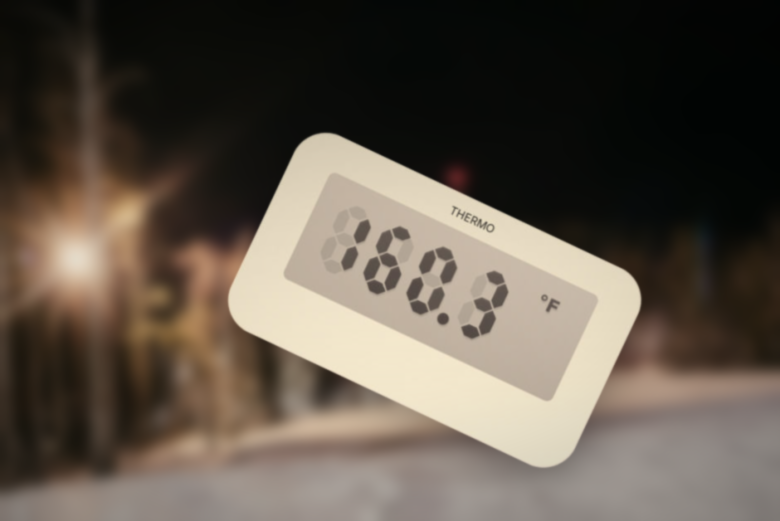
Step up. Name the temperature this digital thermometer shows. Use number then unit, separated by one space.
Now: 160.3 °F
